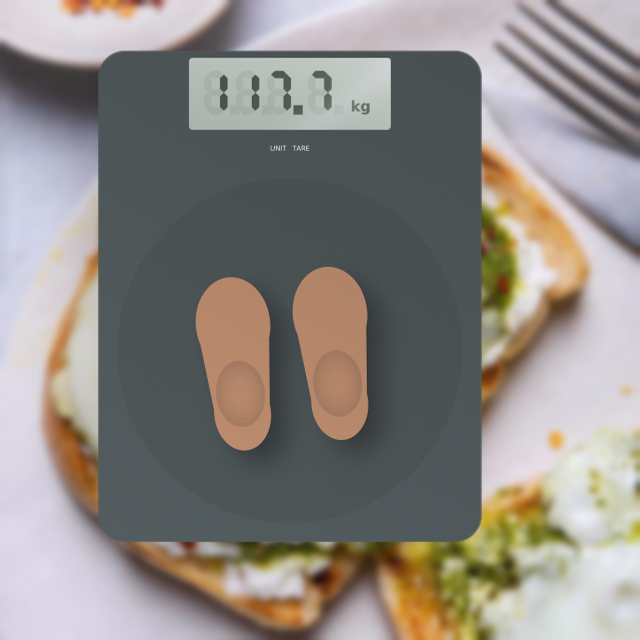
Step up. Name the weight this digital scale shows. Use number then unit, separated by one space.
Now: 117.7 kg
